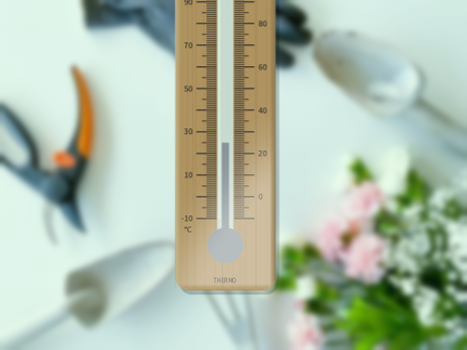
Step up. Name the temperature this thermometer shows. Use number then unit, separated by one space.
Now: 25 °C
